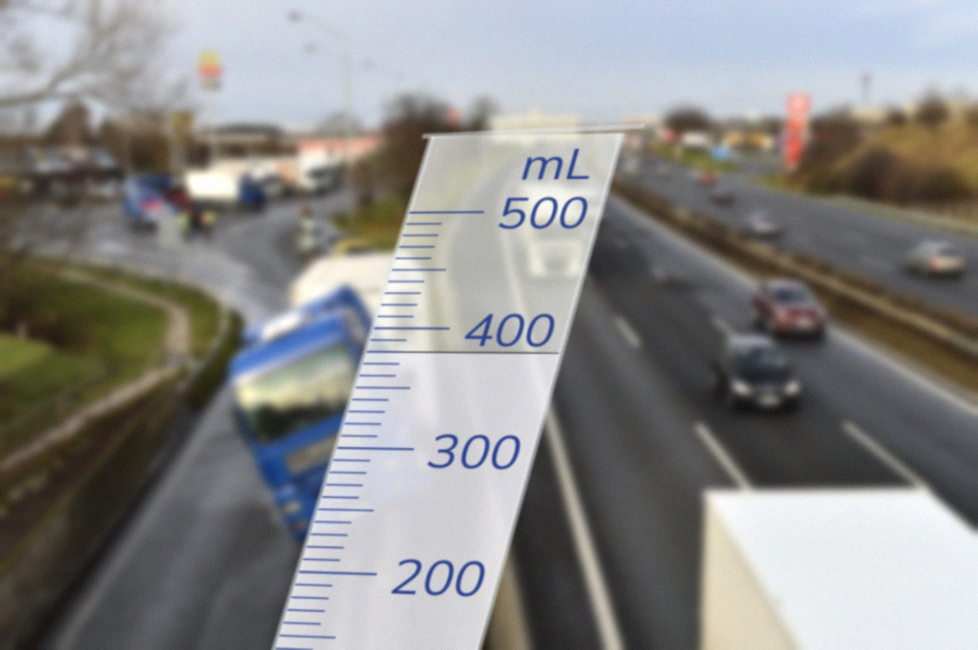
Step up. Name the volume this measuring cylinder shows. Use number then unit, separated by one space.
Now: 380 mL
